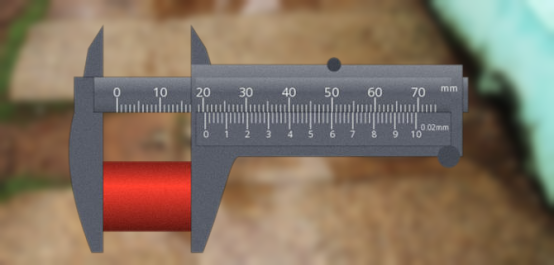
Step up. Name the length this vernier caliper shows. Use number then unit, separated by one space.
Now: 20.5 mm
